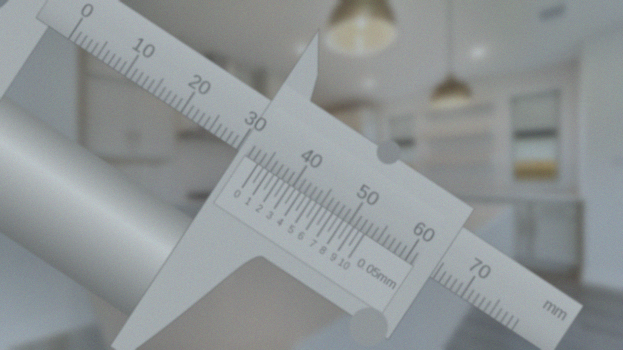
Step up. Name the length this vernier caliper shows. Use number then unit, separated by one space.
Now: 33.8 mm
